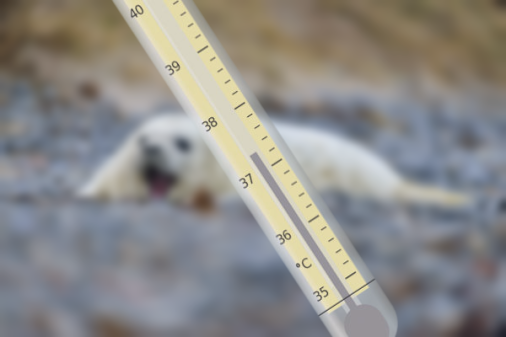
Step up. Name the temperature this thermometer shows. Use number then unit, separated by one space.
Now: 37.3 °C
